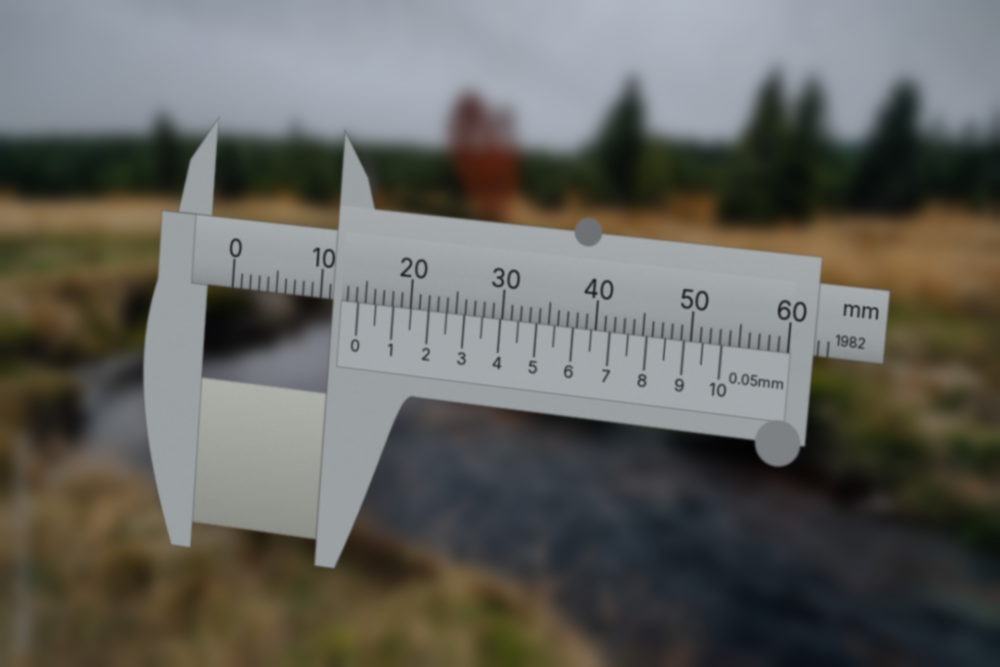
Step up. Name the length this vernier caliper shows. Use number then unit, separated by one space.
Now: 14.2 mm
